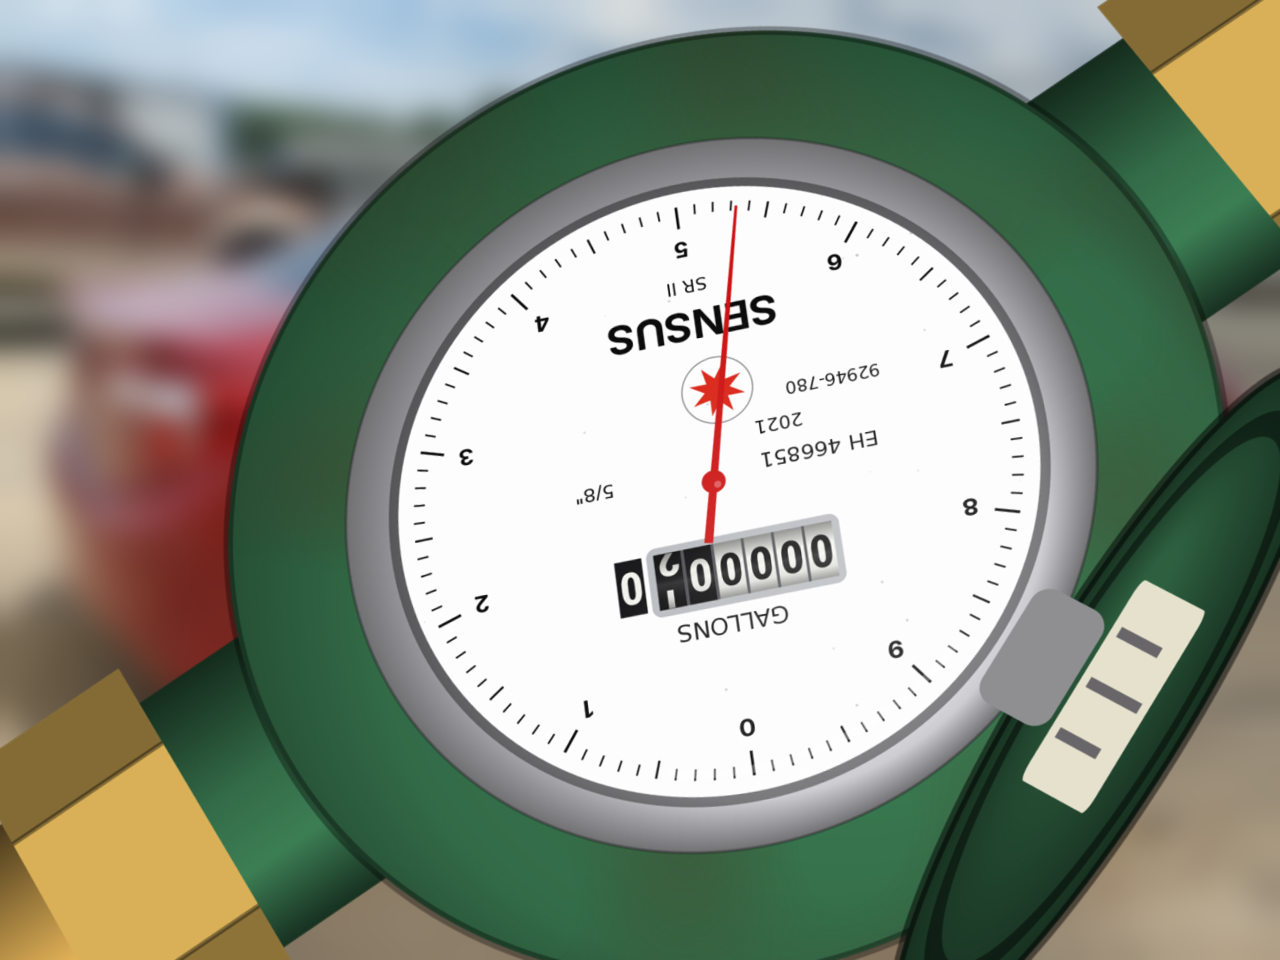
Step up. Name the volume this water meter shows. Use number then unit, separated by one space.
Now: 15.3 gal
